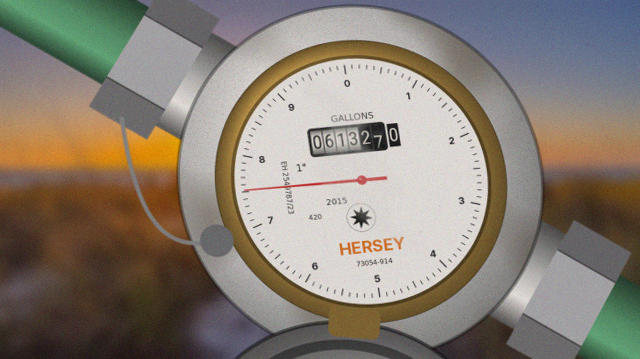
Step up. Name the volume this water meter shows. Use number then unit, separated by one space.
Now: 613267.5 gal
